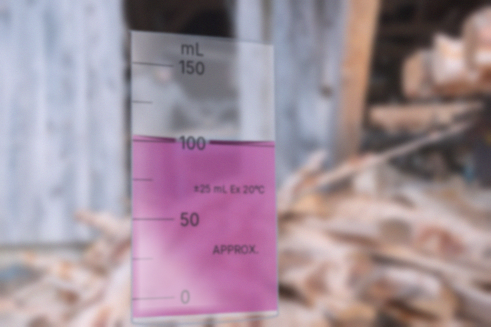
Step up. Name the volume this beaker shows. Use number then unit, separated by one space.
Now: 100 mL
